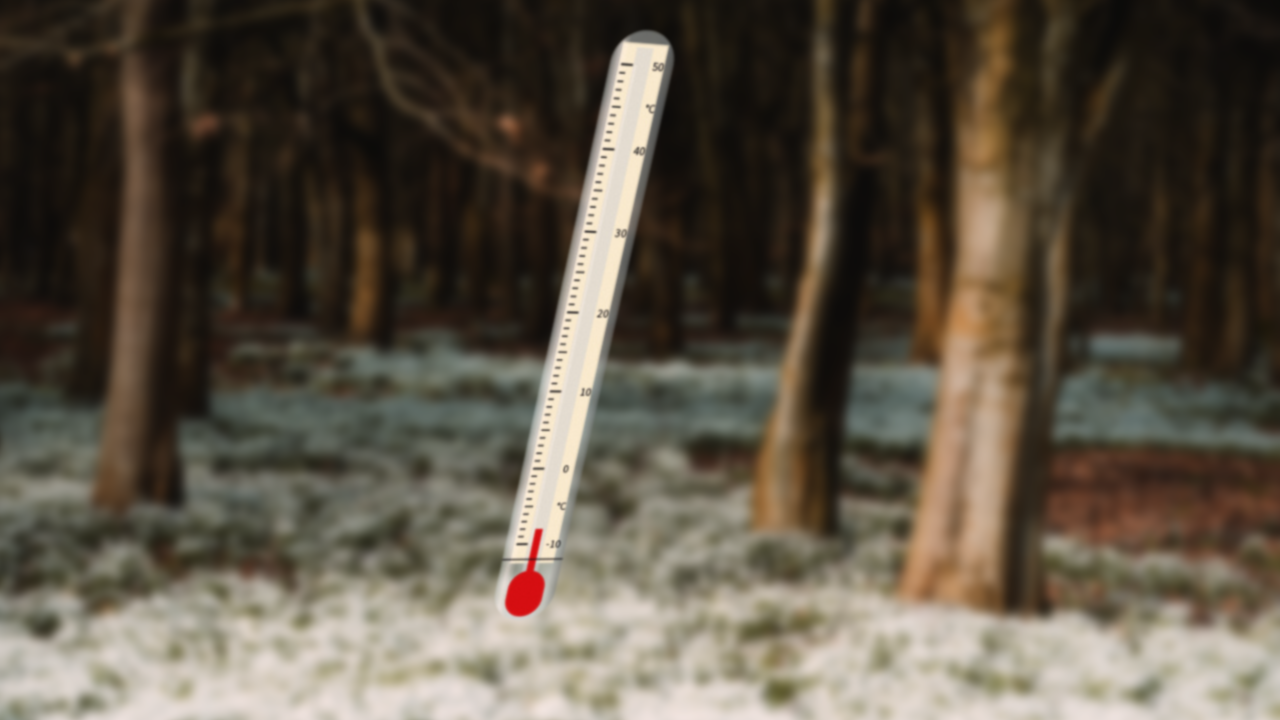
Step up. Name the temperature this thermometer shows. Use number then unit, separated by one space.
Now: -8 °C
